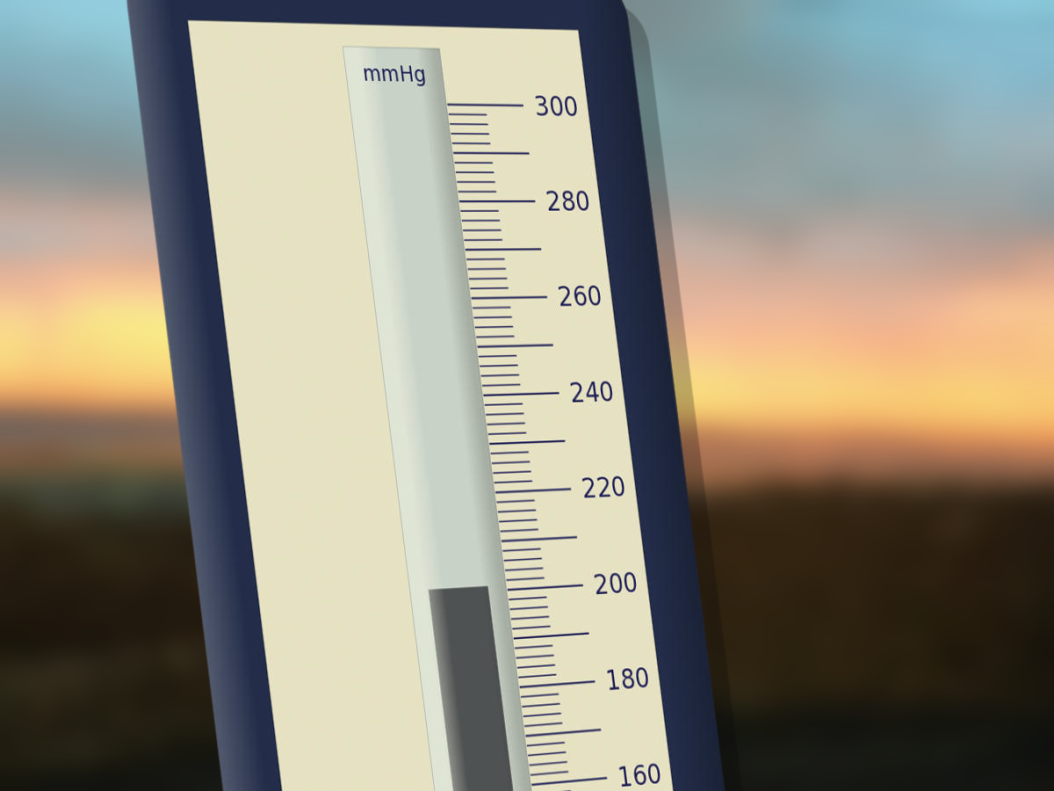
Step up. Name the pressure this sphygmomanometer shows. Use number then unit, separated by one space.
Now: 201 mmHg
